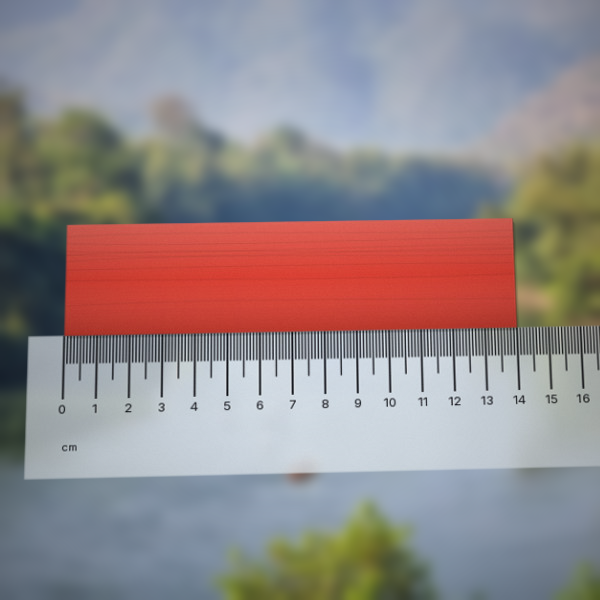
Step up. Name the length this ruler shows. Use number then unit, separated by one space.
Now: 14 cm
